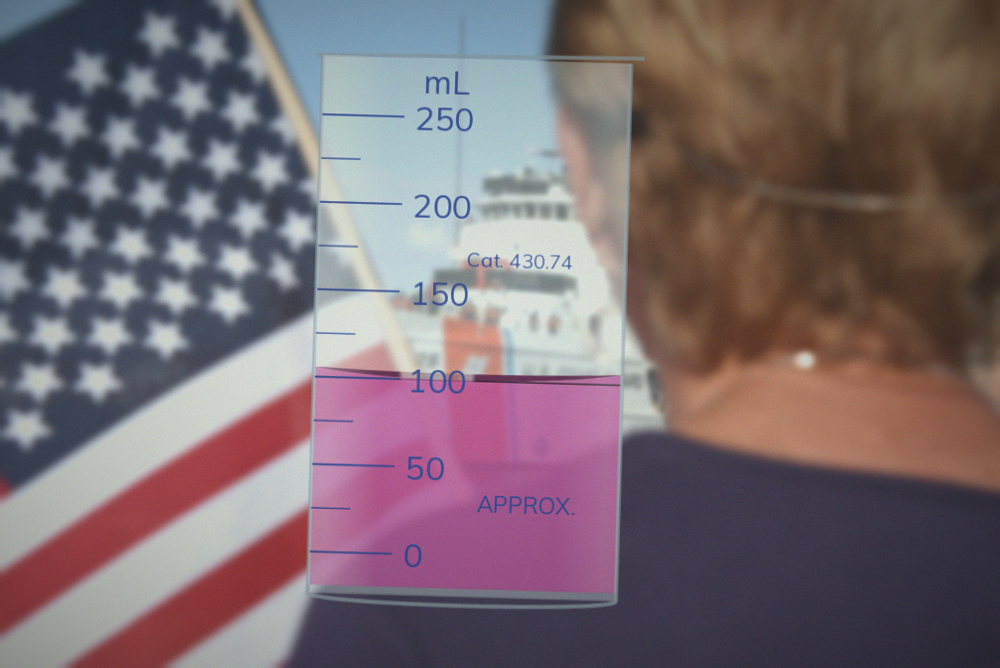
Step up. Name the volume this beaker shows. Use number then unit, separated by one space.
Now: 100 mL
